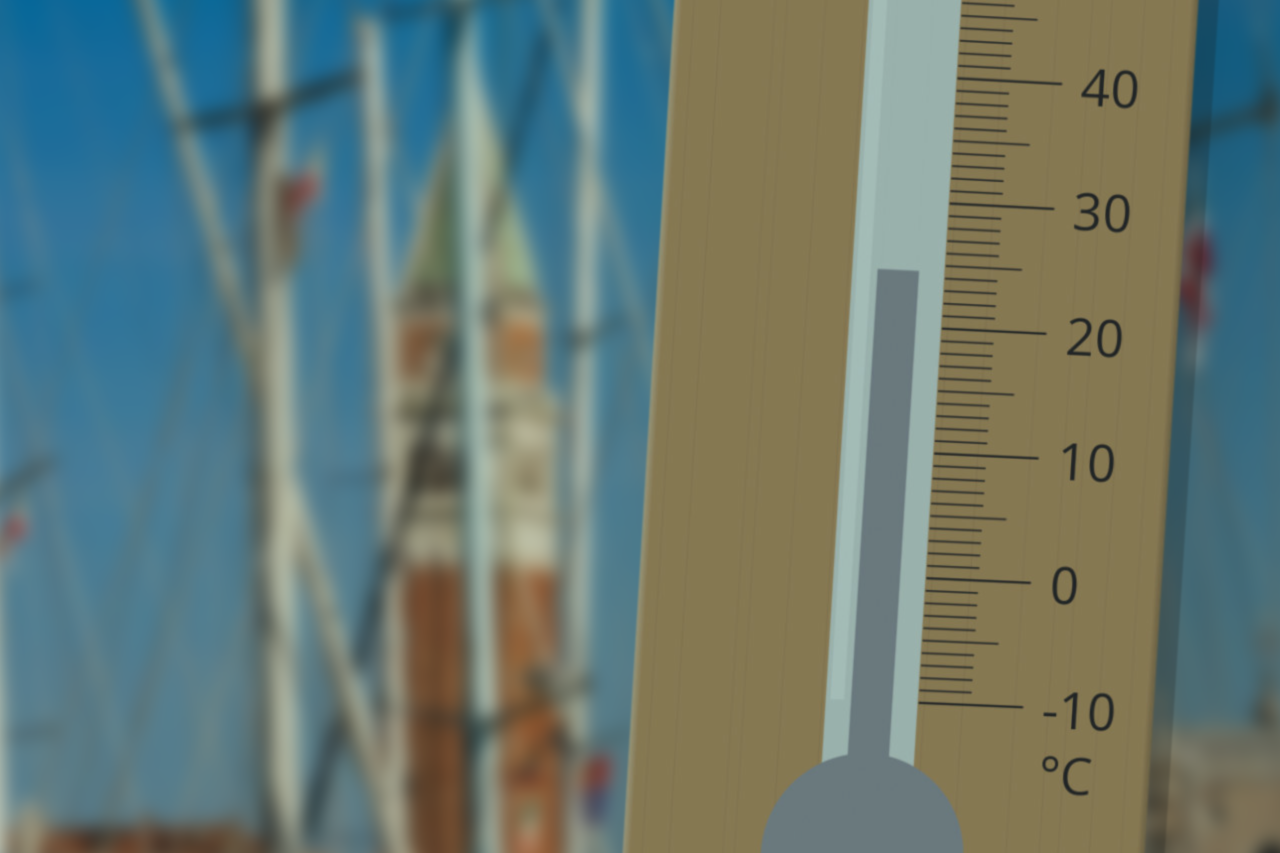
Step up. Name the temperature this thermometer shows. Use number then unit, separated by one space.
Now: 24.5 °C
